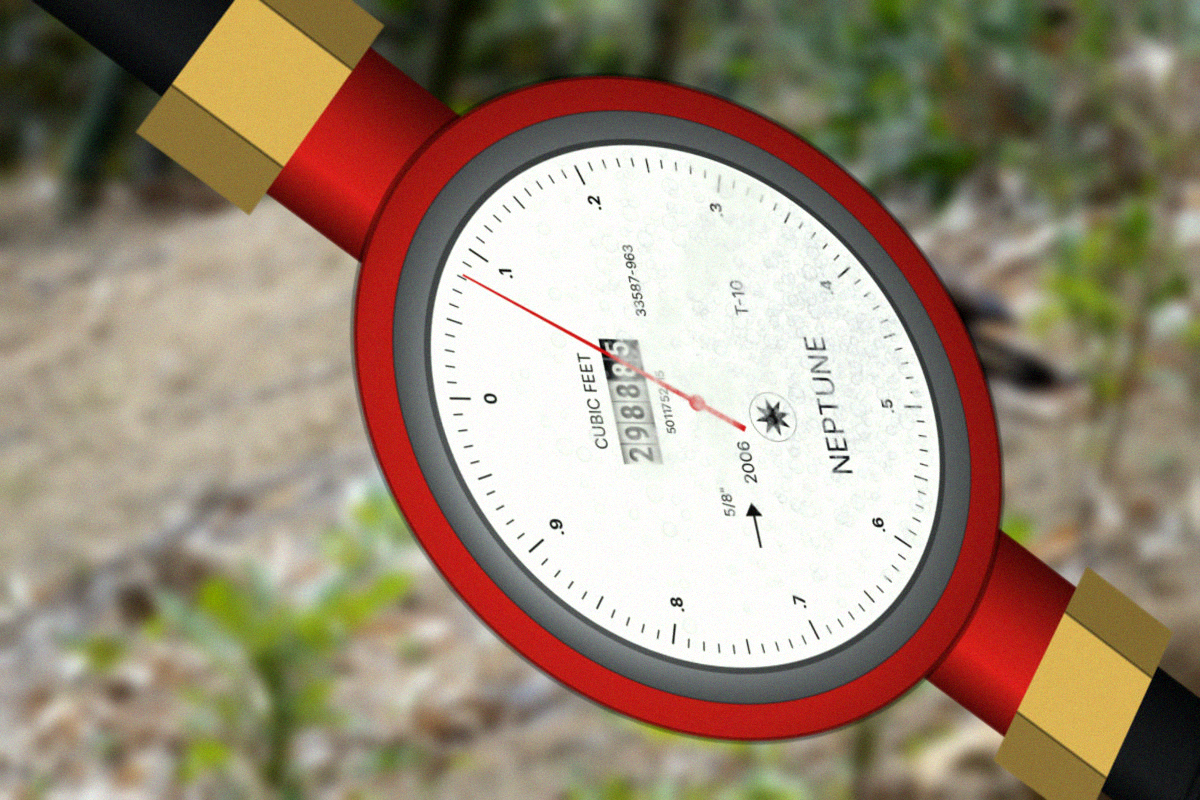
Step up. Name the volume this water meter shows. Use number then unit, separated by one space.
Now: 298885.08 ft³
